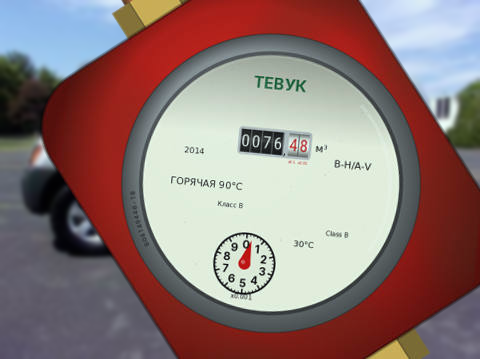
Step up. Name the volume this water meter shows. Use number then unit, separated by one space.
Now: 76.480 m³
